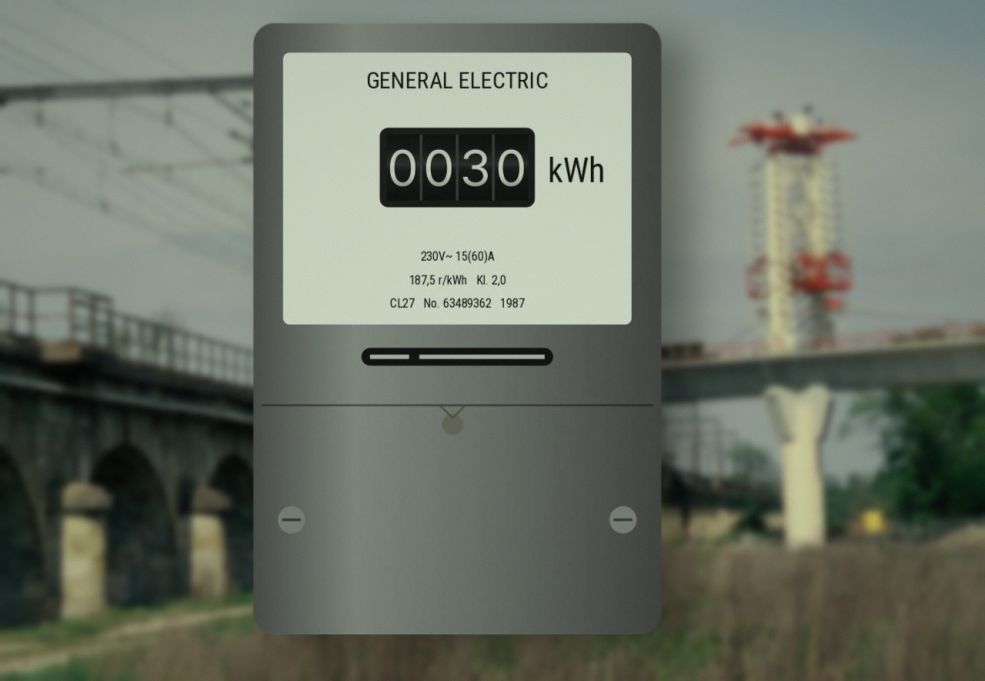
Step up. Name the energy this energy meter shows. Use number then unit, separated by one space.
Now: 30 kWh
